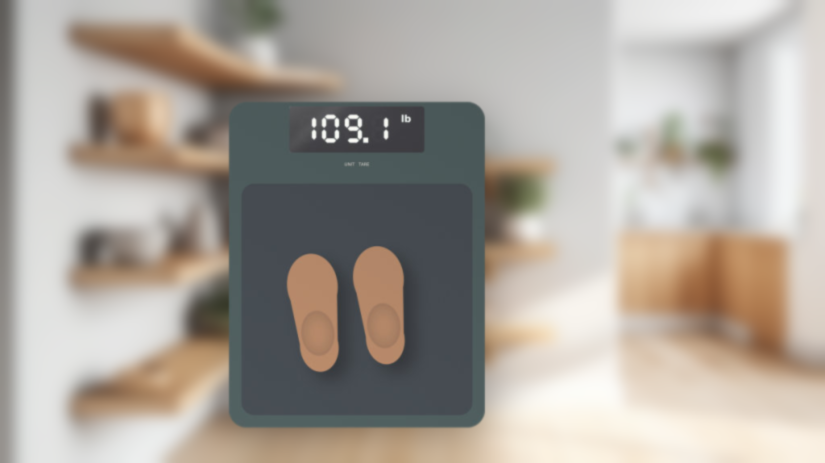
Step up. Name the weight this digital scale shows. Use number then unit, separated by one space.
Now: 109.1 lb
